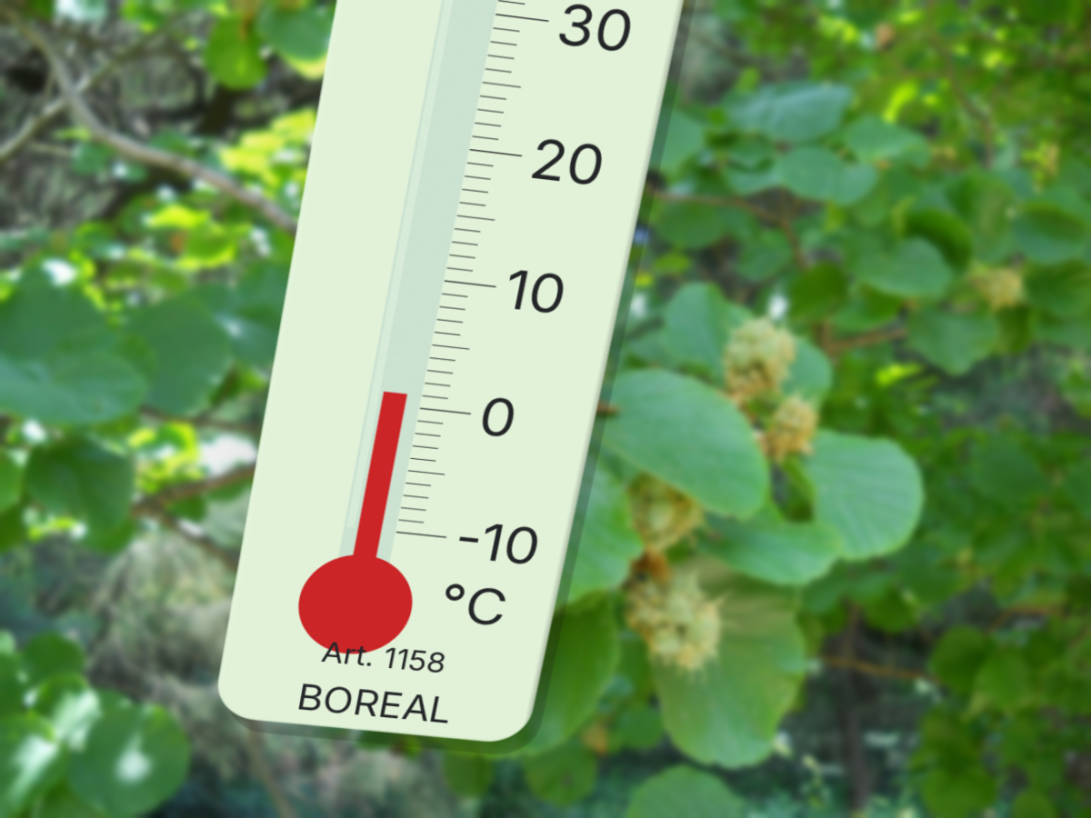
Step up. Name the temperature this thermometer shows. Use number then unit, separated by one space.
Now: 1 °C
